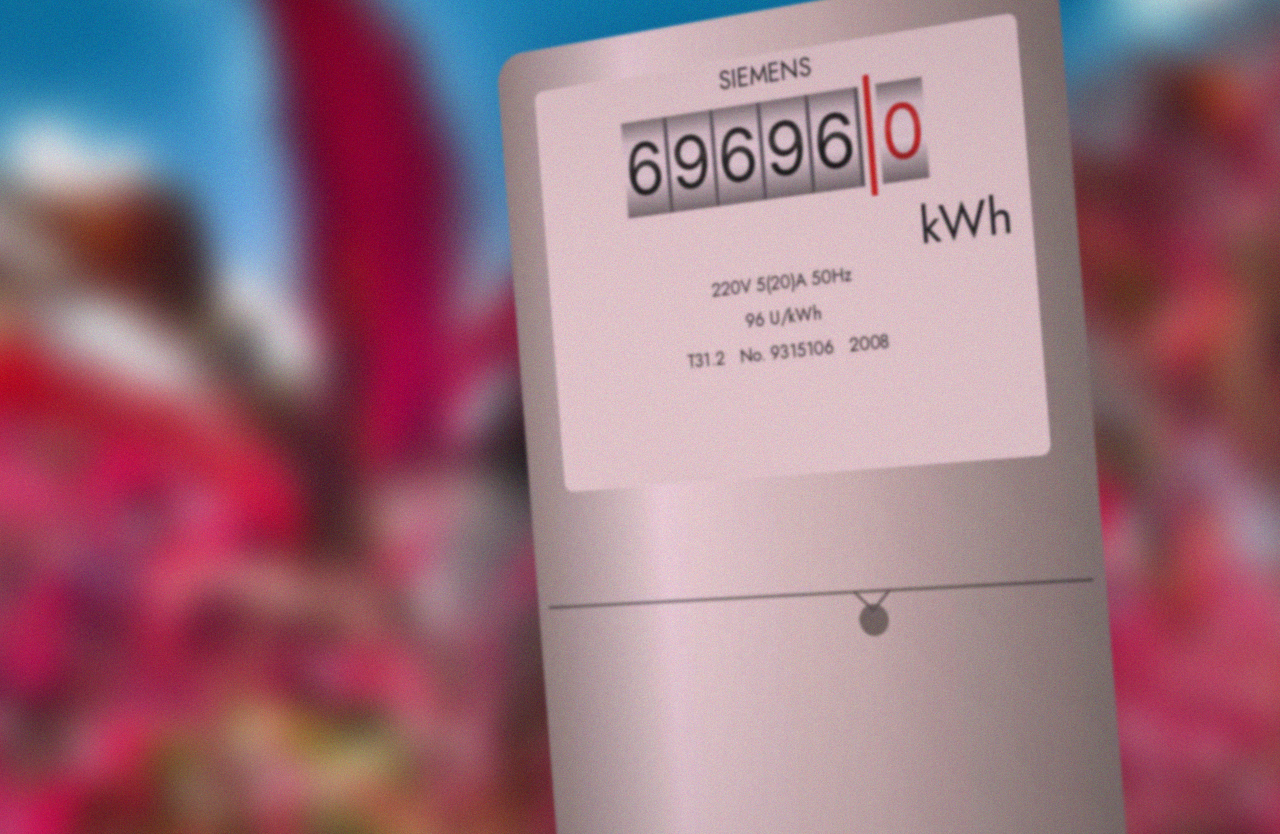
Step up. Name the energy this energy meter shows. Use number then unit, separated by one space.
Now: 69696.0 kWh
